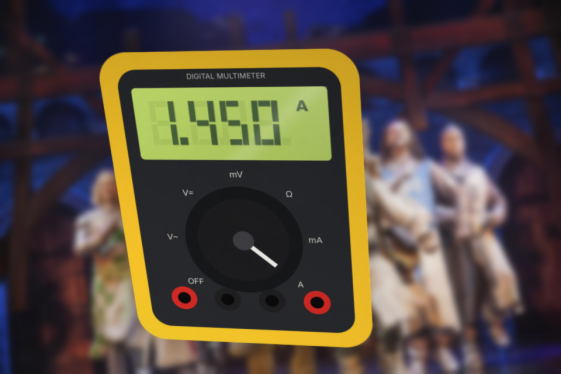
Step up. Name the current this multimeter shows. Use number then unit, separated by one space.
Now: 1.450 A
